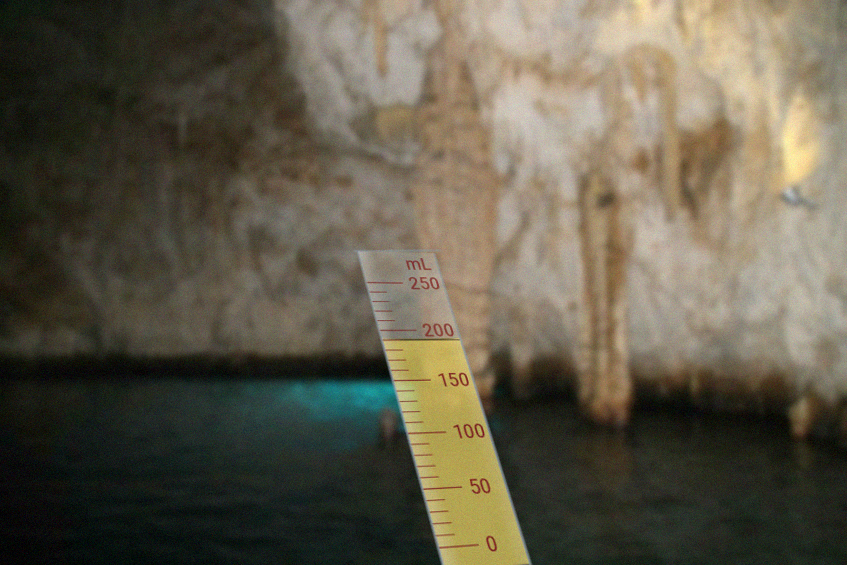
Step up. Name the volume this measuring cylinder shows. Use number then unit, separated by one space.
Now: 190 mL
